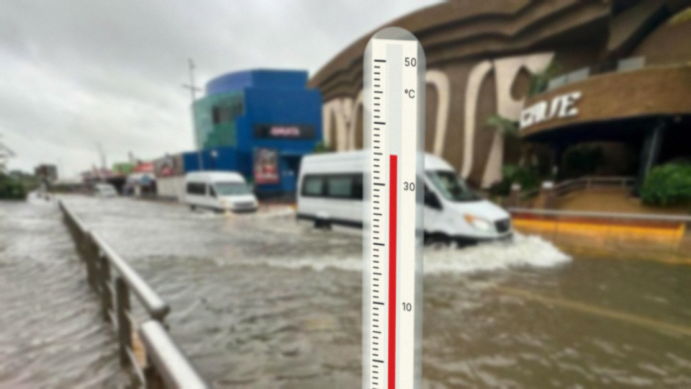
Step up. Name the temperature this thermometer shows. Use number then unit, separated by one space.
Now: 35 °C
